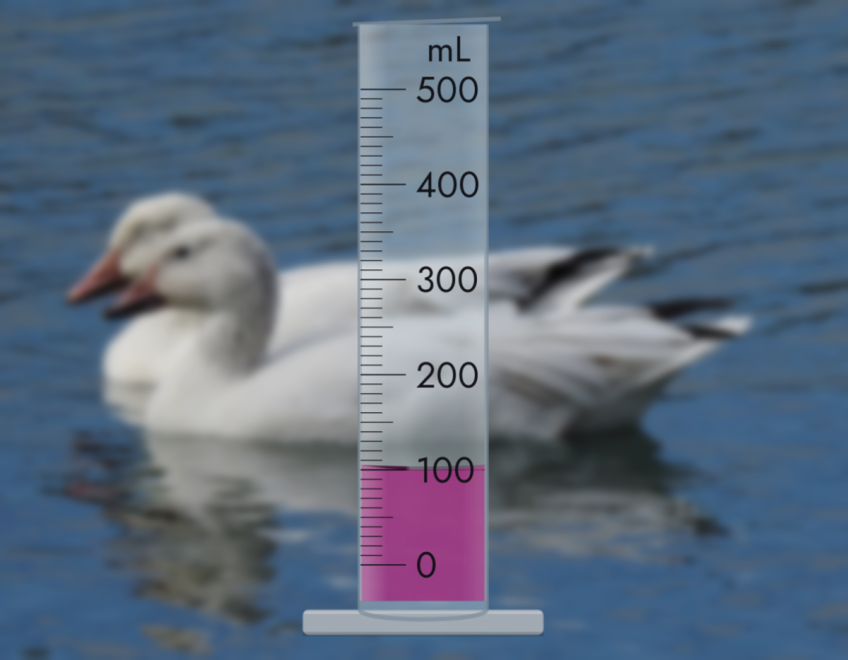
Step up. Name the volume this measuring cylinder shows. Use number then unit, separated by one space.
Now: 100 mL
